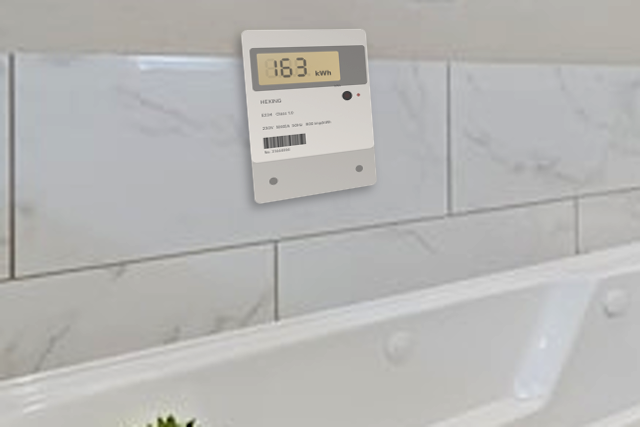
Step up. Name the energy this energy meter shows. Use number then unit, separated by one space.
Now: 163 kWh
